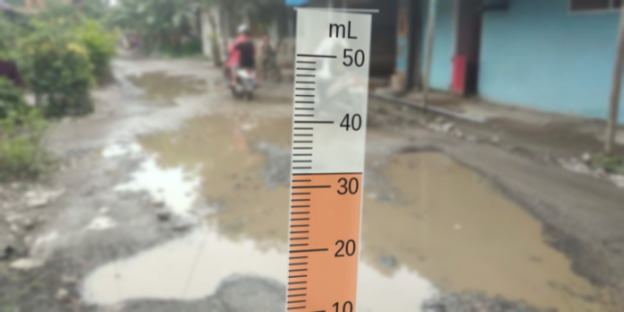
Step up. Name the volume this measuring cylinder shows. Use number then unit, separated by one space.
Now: 32 mL
